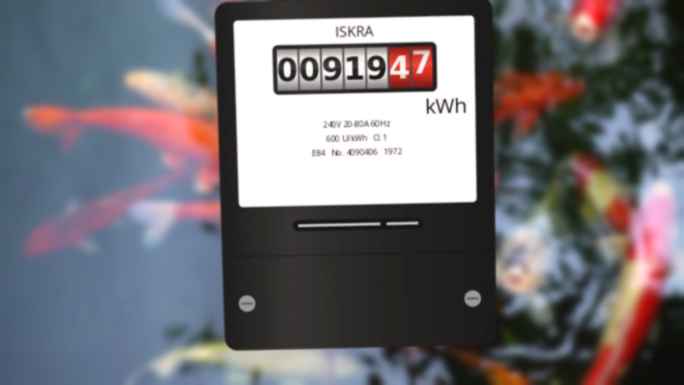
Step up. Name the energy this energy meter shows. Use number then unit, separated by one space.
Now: 919.47 kWh
